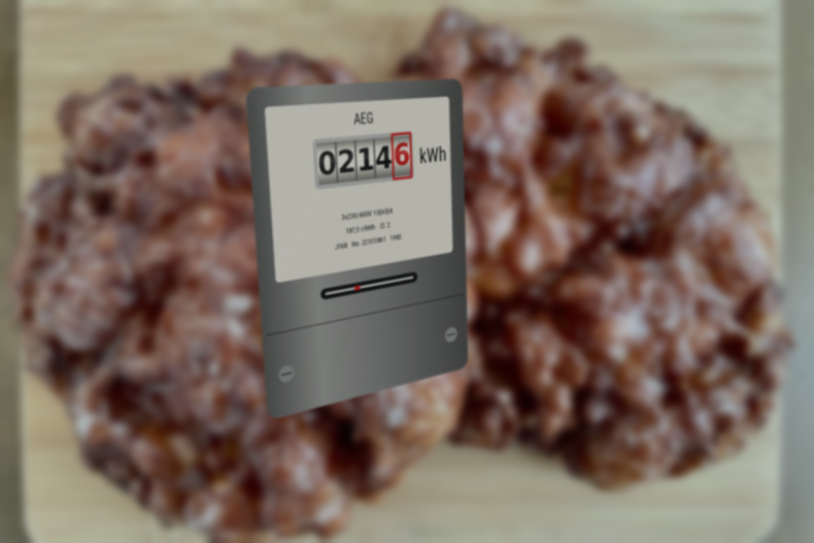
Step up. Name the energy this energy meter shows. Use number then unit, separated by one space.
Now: 214.6 kWh
